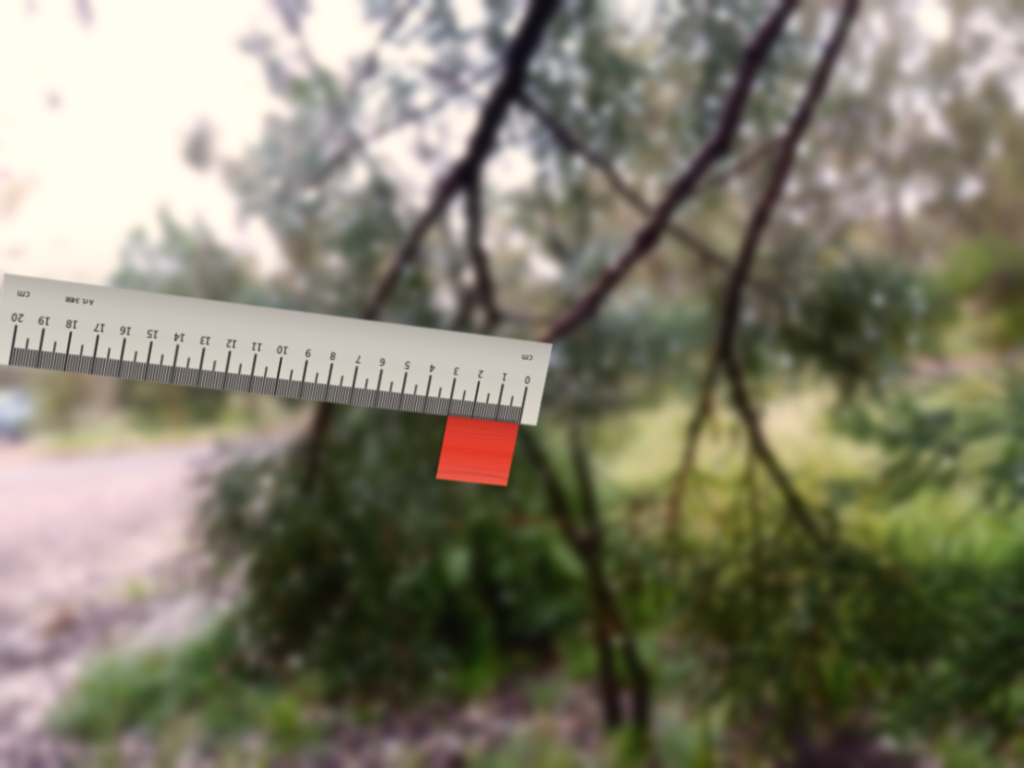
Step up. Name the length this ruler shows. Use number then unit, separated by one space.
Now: 3 cm
